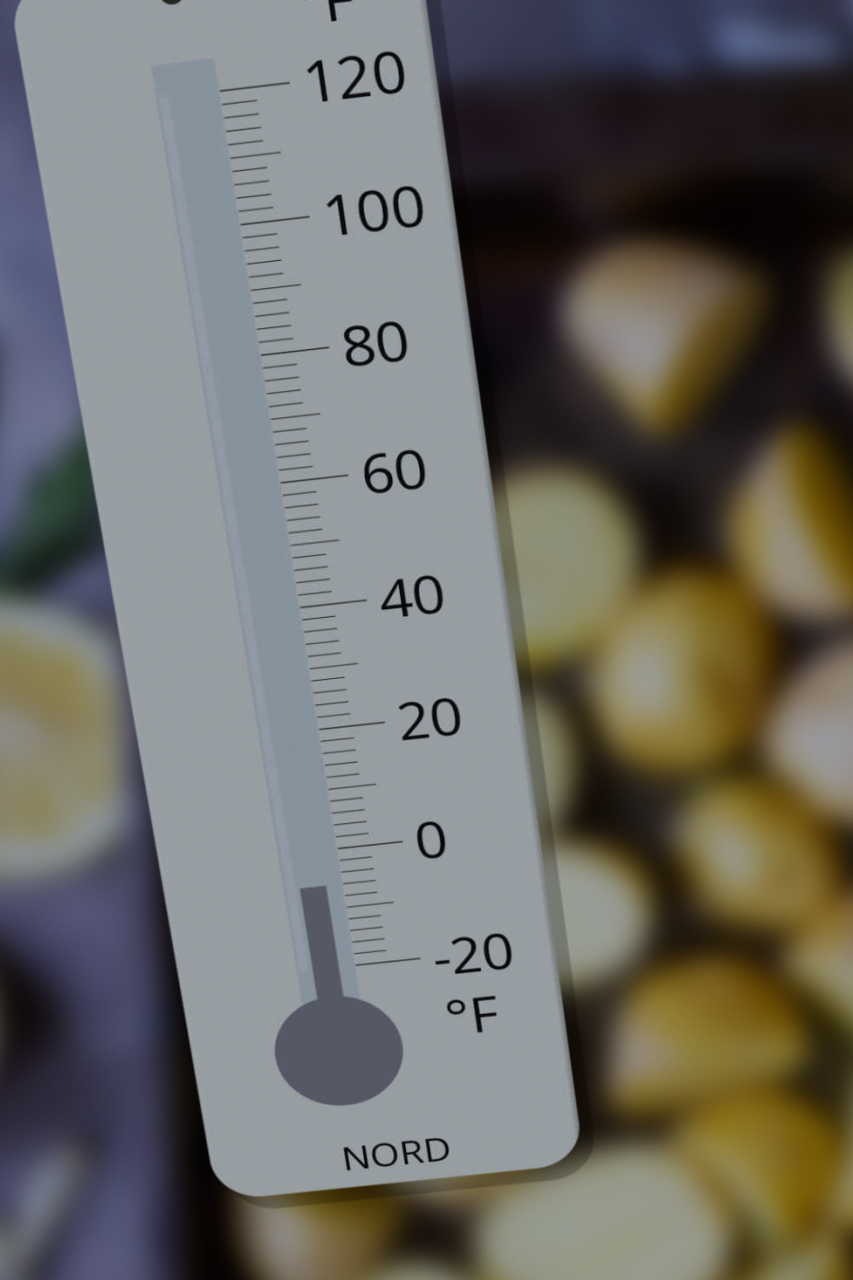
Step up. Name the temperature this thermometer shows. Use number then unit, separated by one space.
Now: -6 °F
